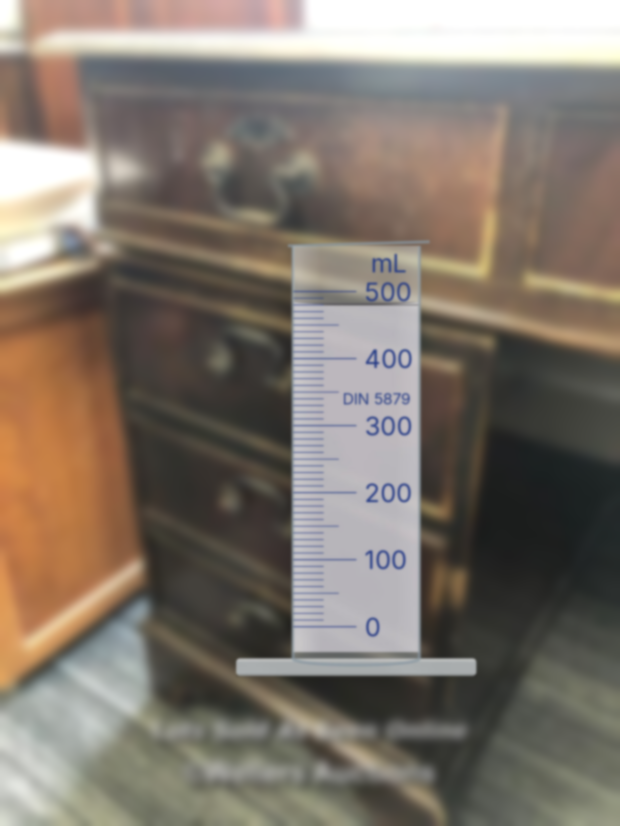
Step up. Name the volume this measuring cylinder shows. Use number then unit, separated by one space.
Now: 480 mL
